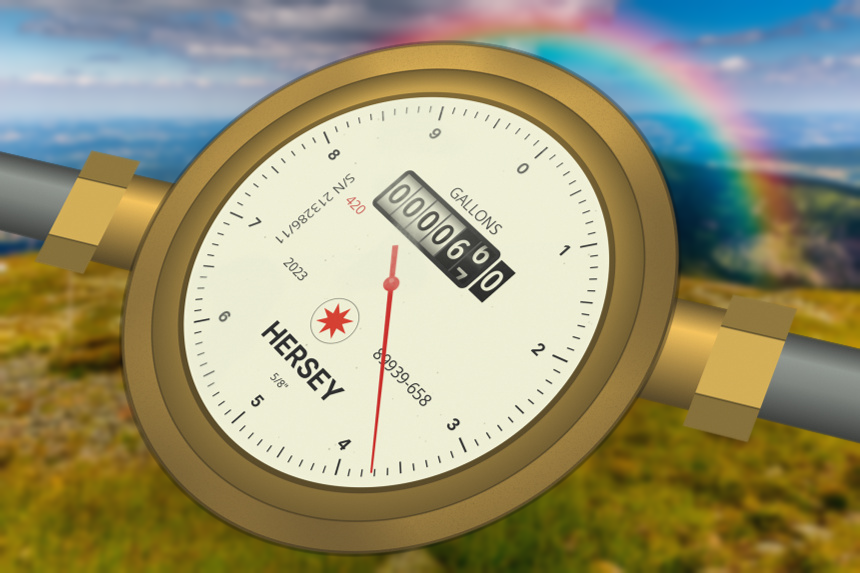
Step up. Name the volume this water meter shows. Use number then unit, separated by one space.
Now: 663.7 gal
